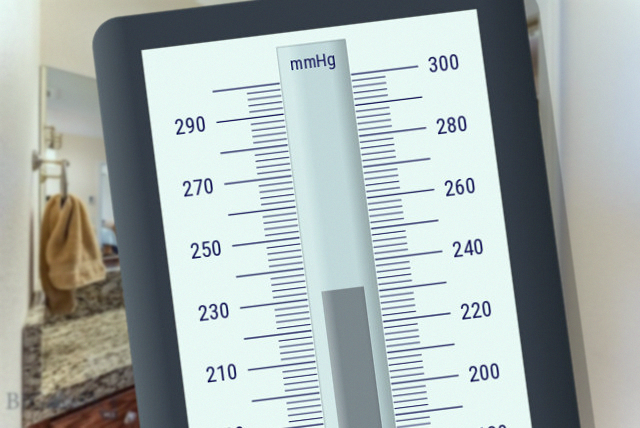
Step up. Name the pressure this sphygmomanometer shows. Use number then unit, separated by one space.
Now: 232 mmHg
